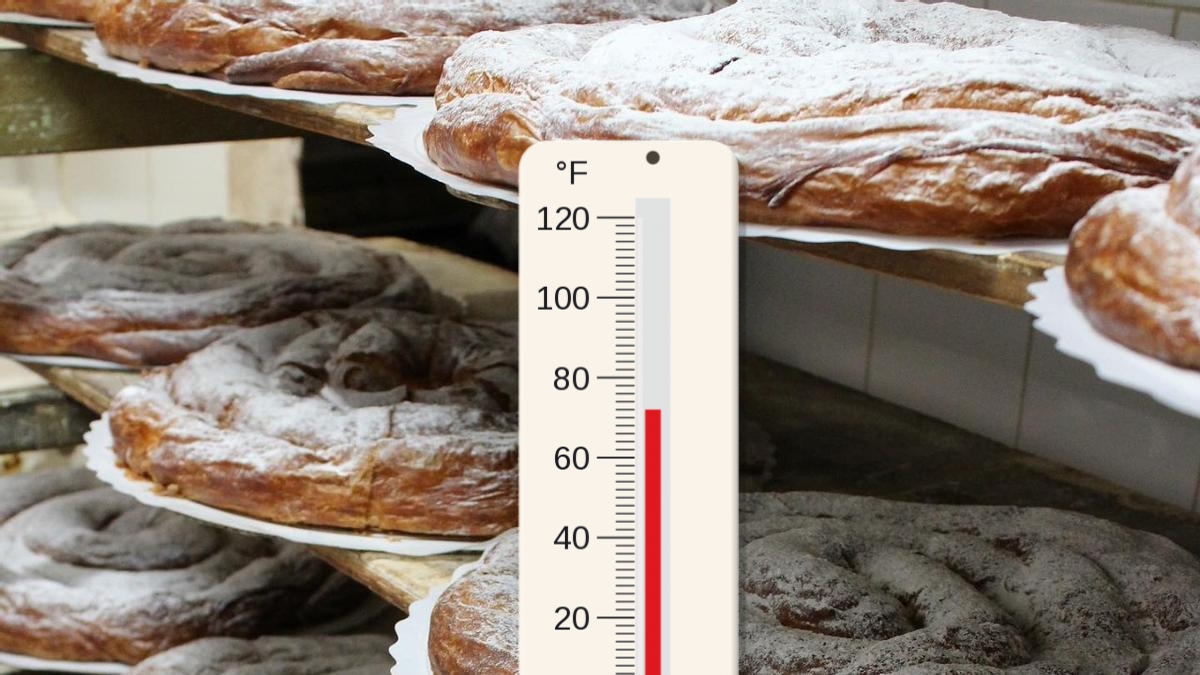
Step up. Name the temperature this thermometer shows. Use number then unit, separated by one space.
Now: 72 °F
